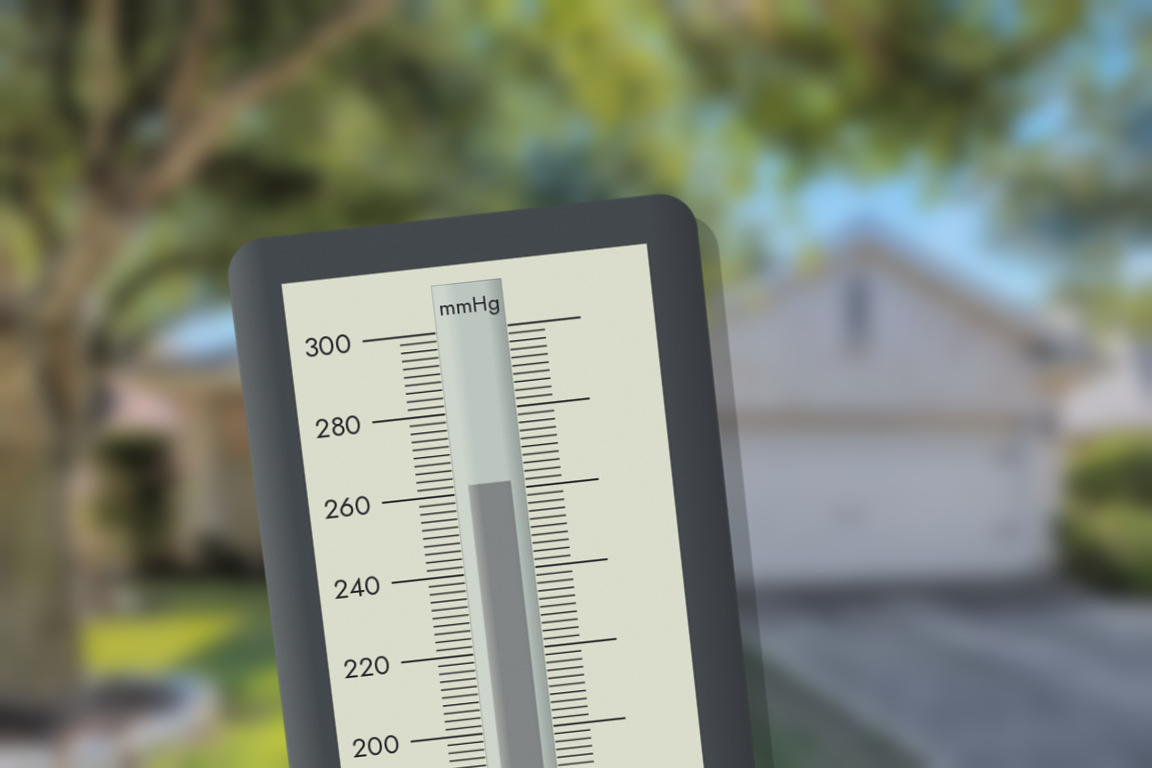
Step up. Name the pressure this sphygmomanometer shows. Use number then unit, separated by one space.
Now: 262 mmHg
